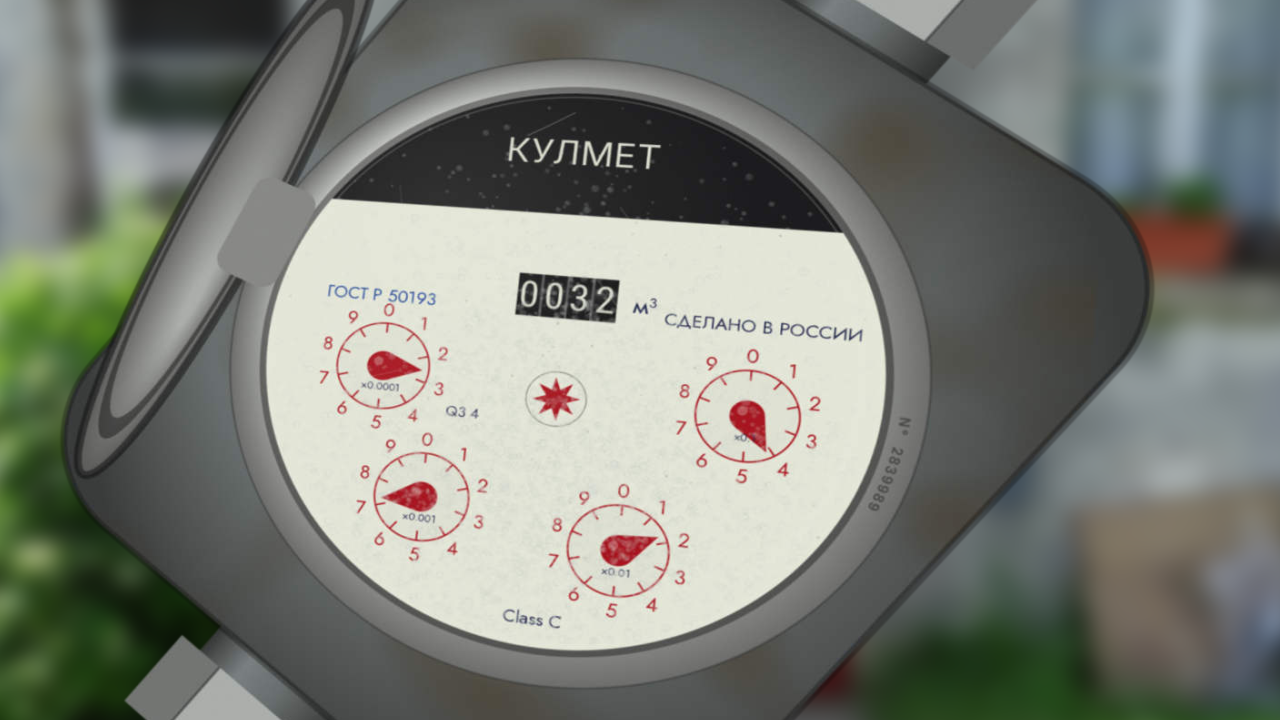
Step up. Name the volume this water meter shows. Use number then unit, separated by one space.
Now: 32.4172 m³
